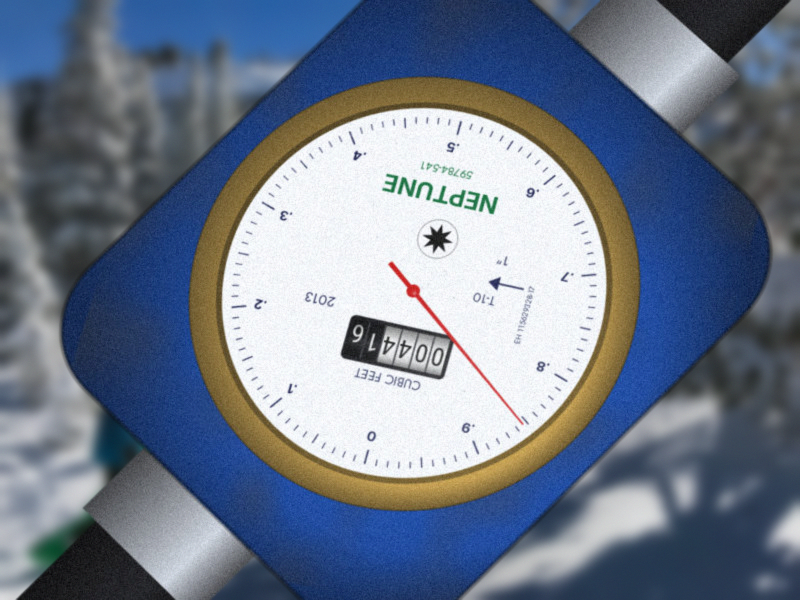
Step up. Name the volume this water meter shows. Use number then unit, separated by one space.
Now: 4415.85 ft³
